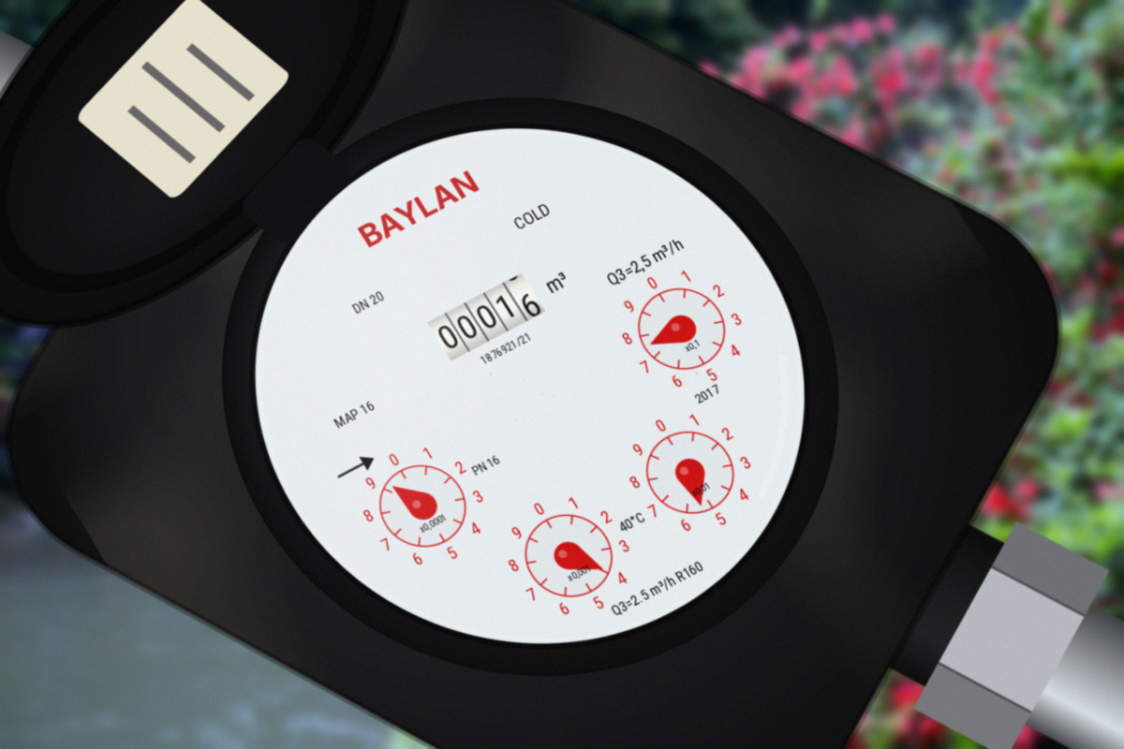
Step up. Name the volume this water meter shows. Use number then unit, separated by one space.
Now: 15.7539 m³
